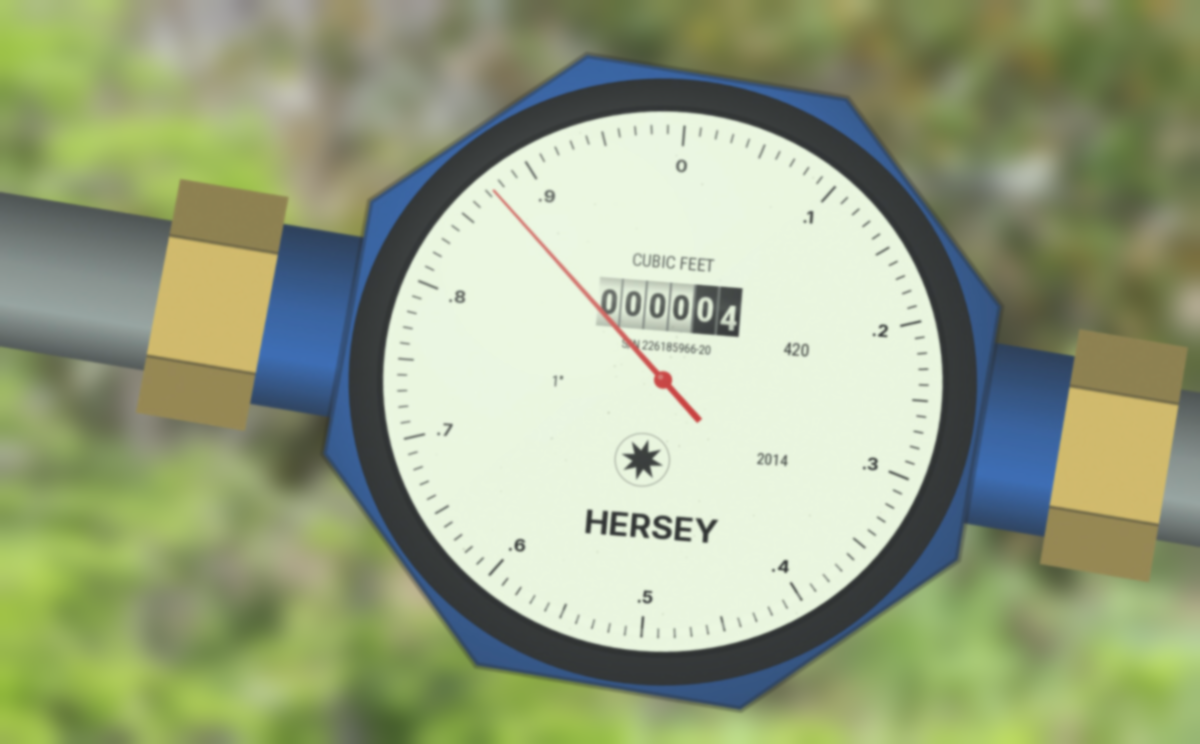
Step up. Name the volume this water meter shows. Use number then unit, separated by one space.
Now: 3.87 ft³
